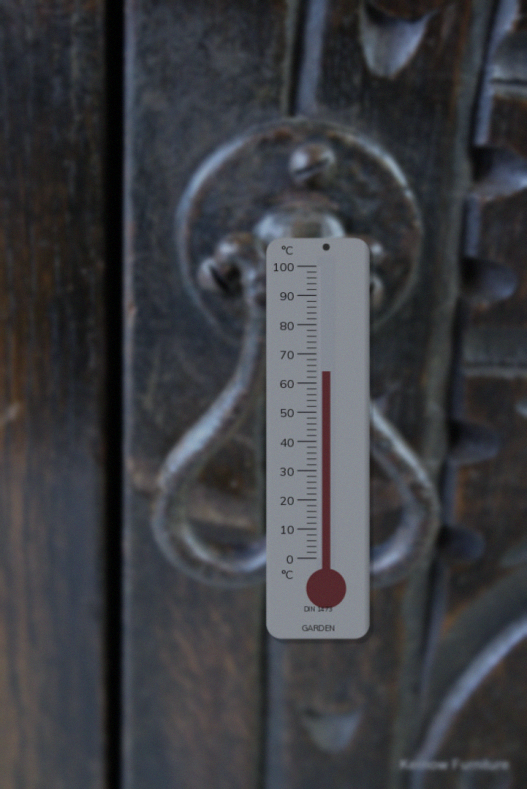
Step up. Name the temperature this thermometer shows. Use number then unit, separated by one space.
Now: 64 °C
